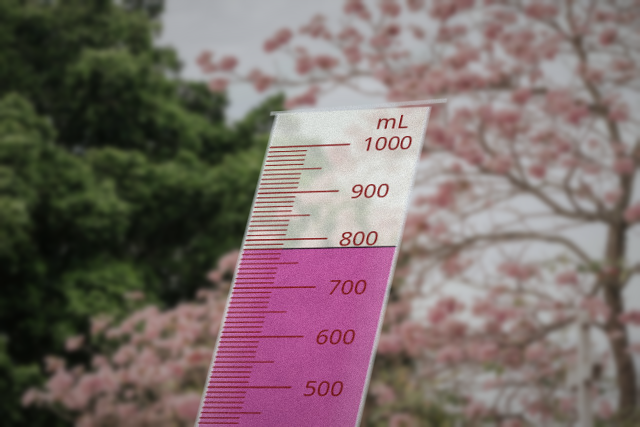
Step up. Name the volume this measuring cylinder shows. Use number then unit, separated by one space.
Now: 780 mL
